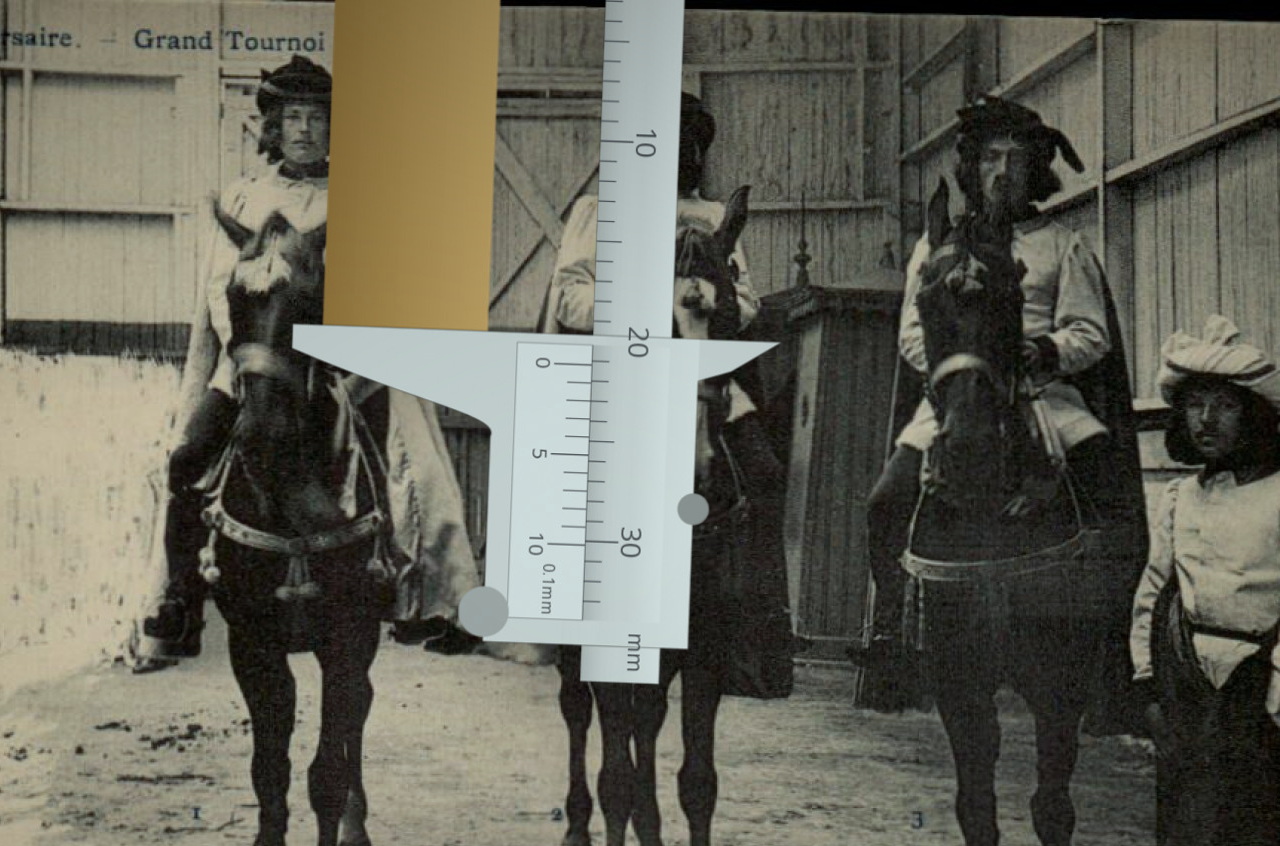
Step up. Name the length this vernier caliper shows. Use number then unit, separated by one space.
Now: 21.2 mm
